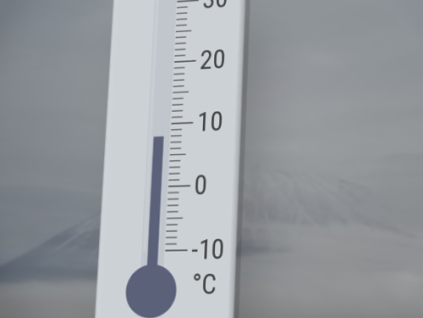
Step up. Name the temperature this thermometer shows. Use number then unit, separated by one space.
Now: 8 °C
